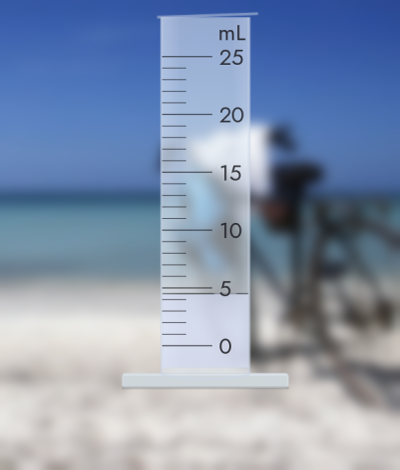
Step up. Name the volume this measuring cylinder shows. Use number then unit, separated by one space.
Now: 4.5 mL
